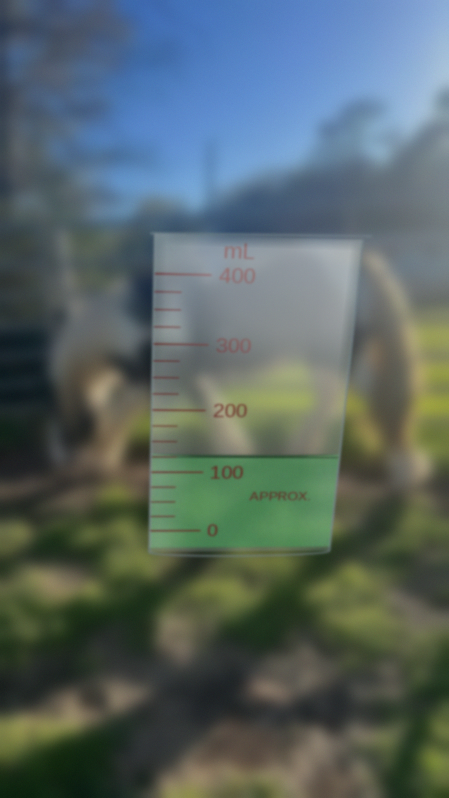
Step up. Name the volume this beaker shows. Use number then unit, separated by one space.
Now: 125 mL
